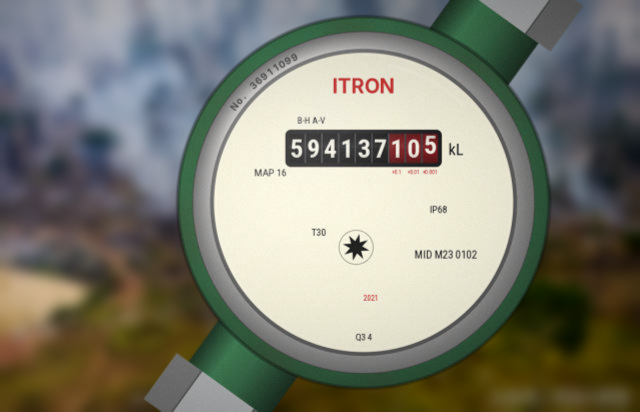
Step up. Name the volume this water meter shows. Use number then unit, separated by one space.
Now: 594137.105 kL
